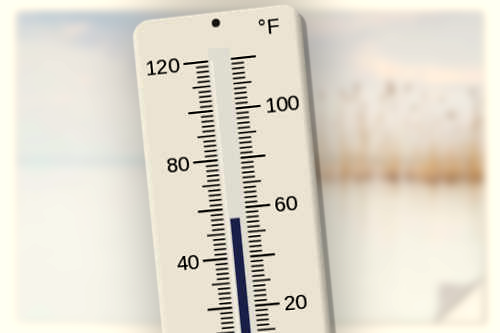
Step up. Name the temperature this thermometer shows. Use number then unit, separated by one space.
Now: 56 °F
